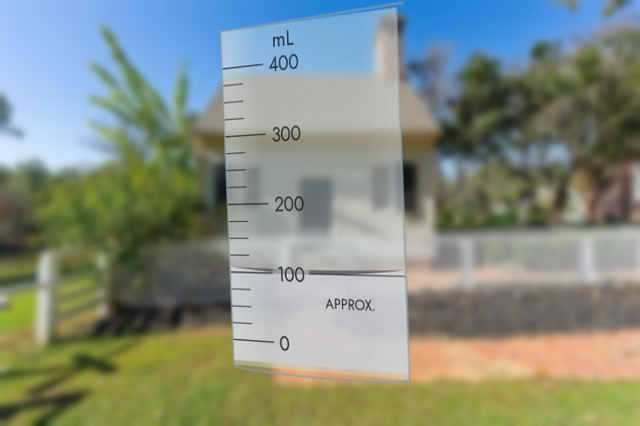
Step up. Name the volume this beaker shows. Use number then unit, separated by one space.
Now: 100 mL
